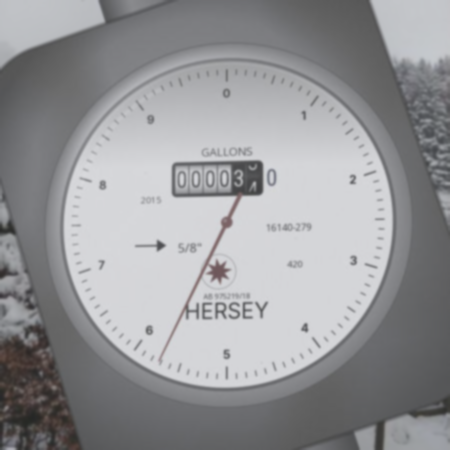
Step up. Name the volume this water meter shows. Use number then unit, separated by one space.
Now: 335.7 gal
